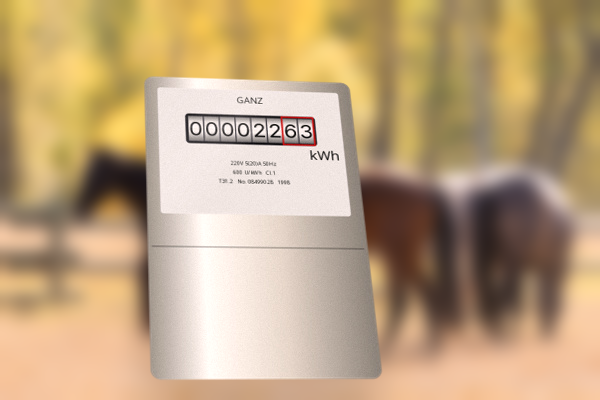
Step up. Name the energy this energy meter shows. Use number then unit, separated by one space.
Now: 22.63 kWh
